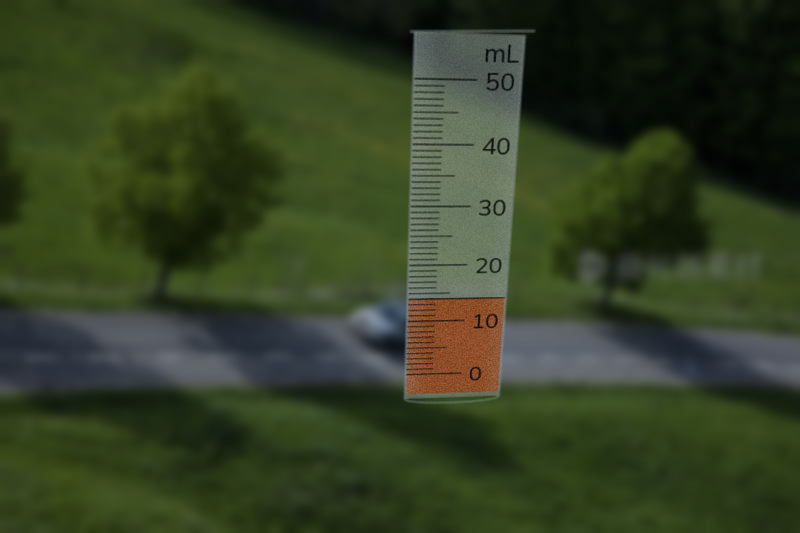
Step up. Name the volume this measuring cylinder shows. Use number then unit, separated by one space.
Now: 14 mL
